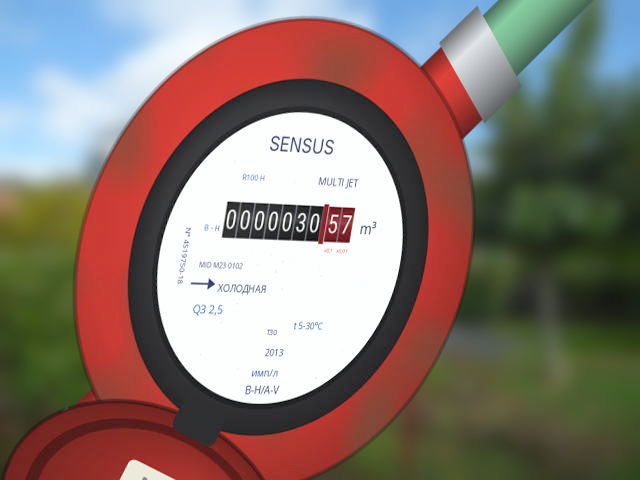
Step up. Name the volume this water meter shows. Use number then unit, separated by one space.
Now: 30.57 m³
